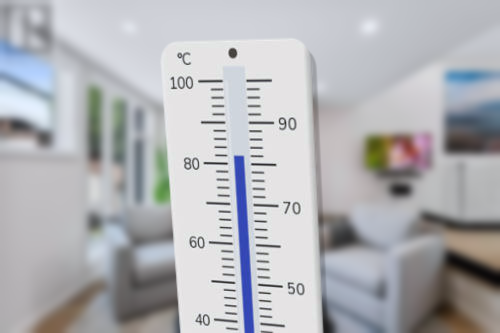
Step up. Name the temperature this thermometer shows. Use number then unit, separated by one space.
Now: 82 °C
